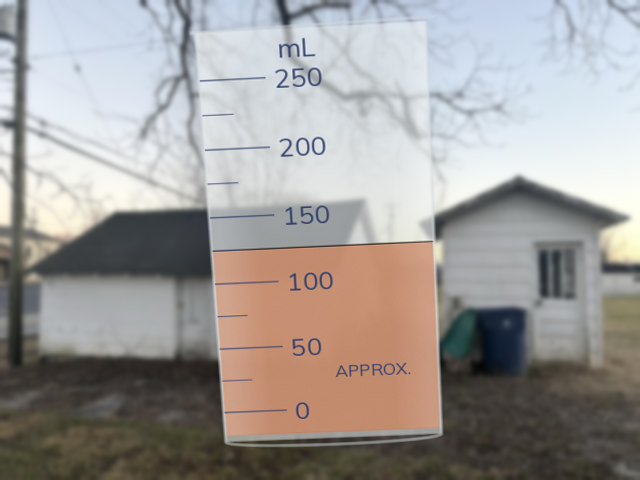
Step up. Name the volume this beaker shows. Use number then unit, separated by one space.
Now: 125 mL
